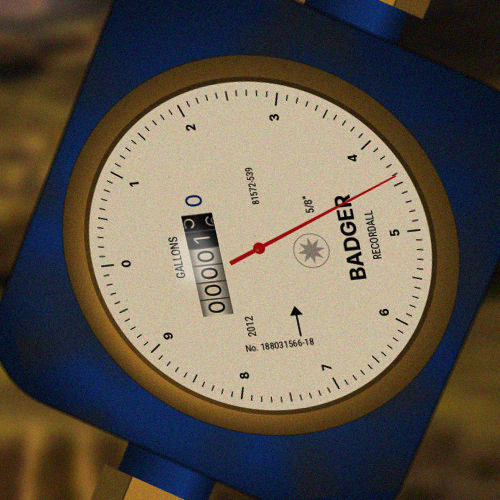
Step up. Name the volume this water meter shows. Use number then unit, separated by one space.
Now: 154.4 gal
